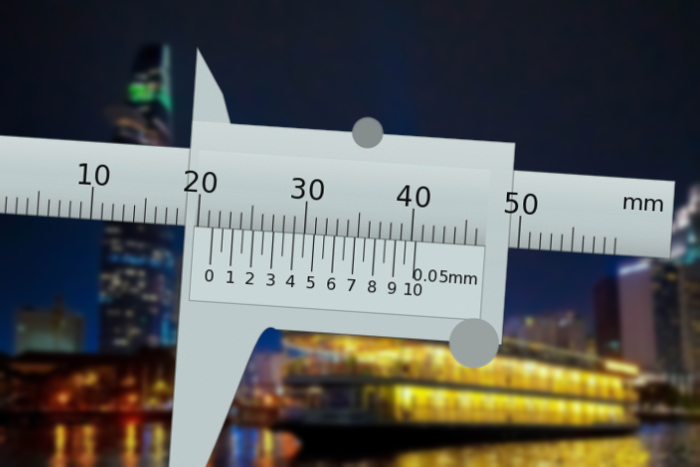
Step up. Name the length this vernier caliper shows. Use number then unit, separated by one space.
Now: 21.4 mm
